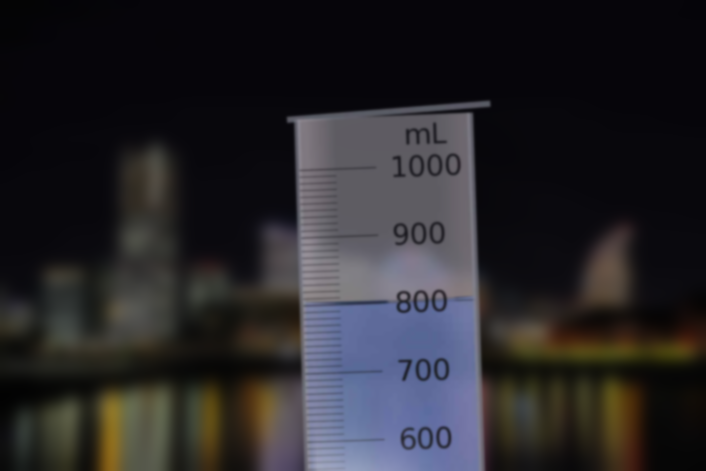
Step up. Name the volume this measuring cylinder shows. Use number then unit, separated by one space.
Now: 800 mL
